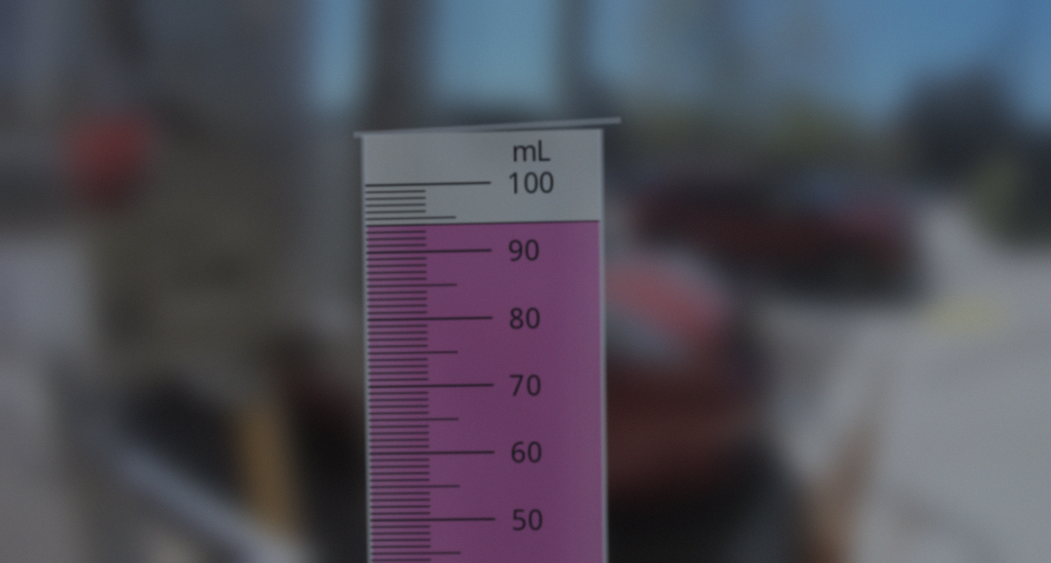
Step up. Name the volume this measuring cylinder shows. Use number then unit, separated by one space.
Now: 94 mL
